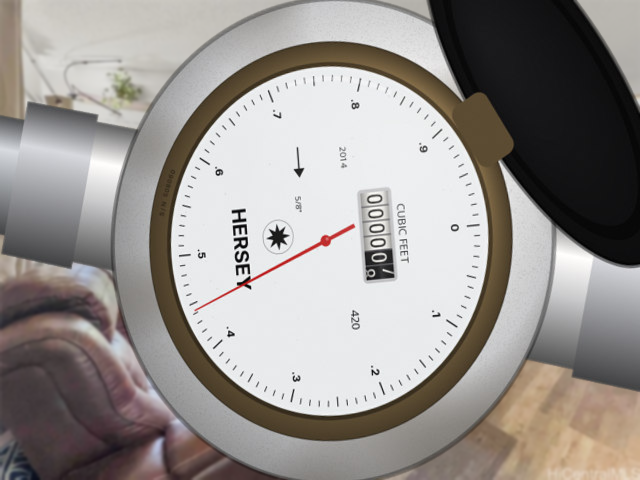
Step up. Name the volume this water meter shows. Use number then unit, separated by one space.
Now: 7.44 ft³
